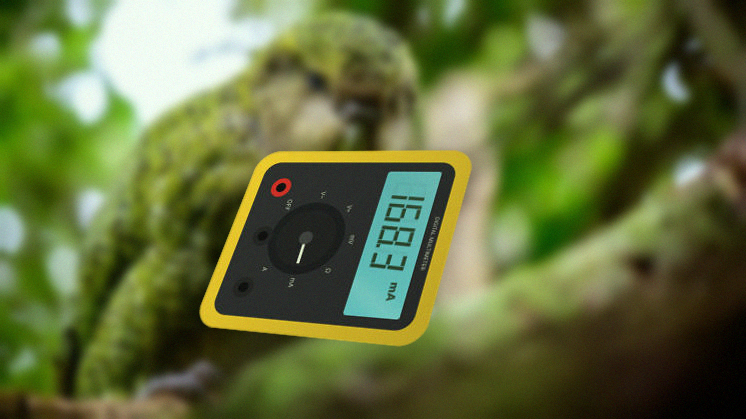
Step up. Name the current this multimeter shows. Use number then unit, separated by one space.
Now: 168.3 mA
